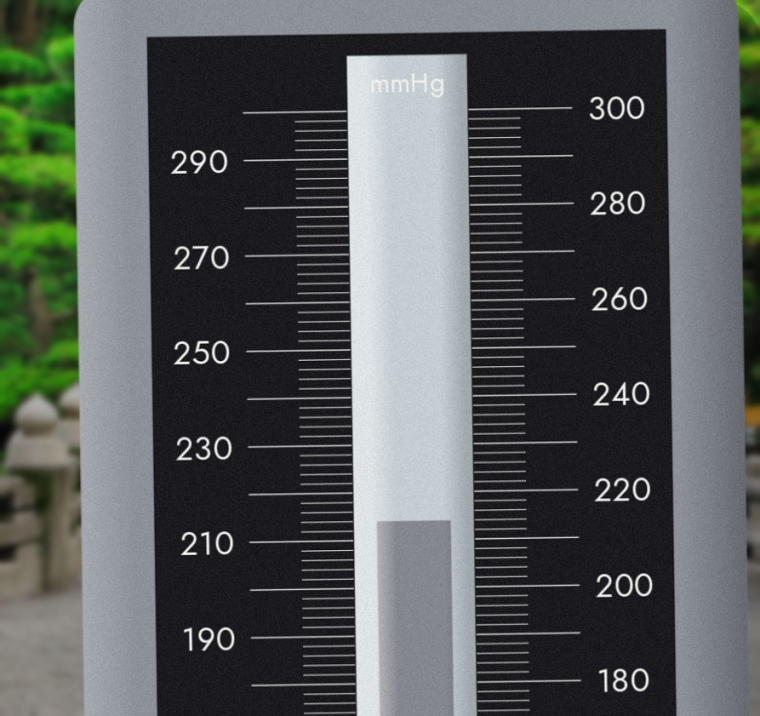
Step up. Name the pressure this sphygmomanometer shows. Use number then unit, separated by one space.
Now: 214 mmHg
